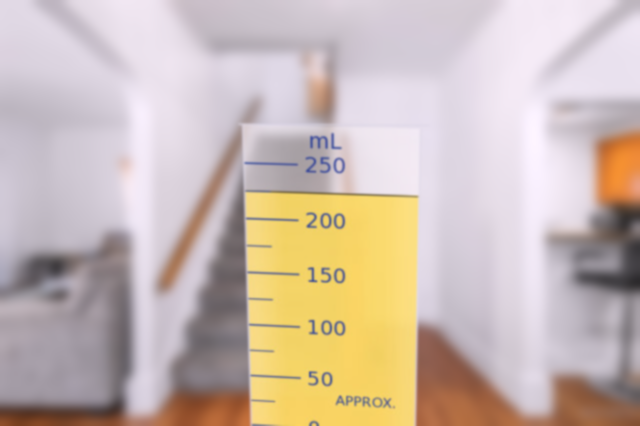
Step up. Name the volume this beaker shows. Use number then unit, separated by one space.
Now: 225 mL
